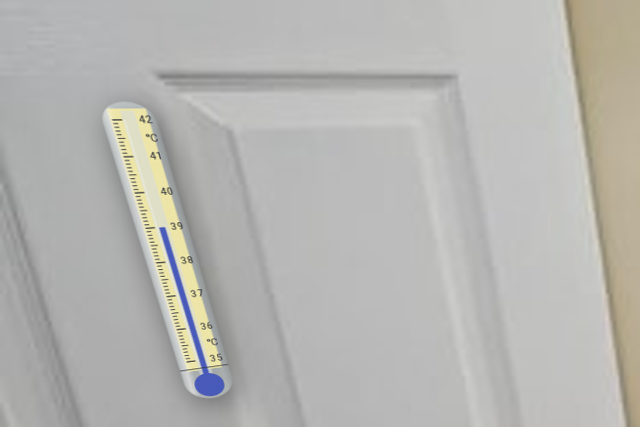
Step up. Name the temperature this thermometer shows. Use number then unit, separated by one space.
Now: 39 °C
